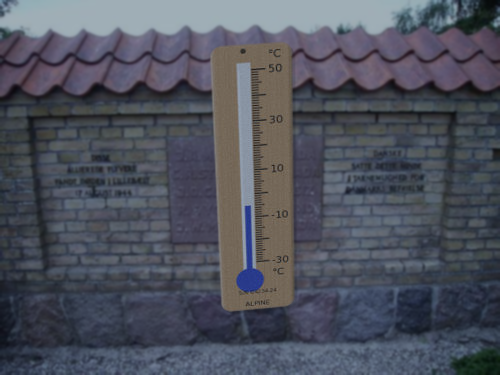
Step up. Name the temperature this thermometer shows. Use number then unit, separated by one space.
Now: -5 °C
